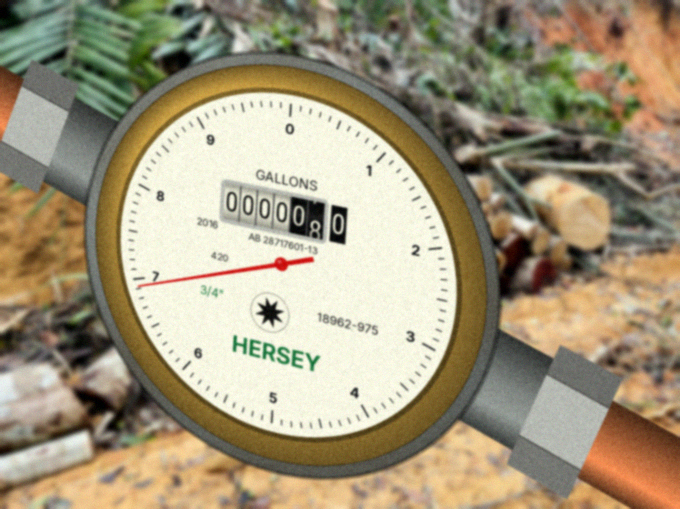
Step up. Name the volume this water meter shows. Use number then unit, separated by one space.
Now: 76.9 gal
